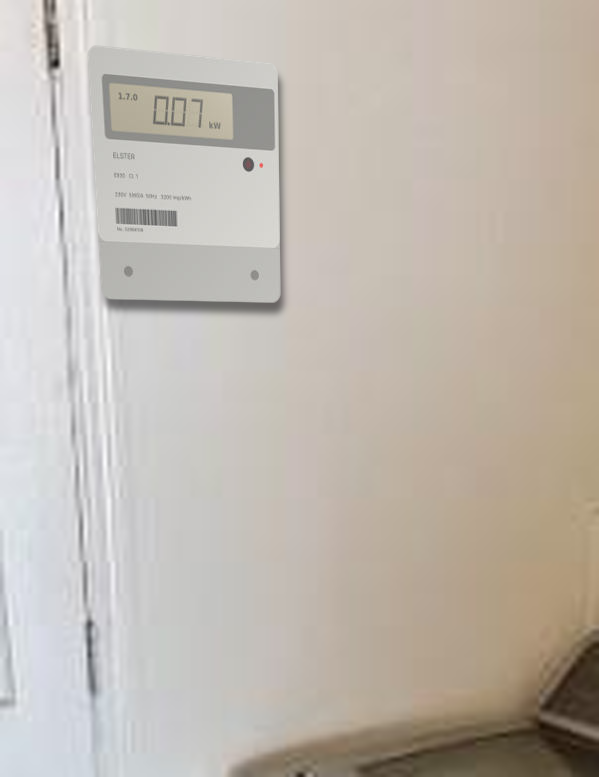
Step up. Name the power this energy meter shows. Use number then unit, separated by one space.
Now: 0.07 kW
